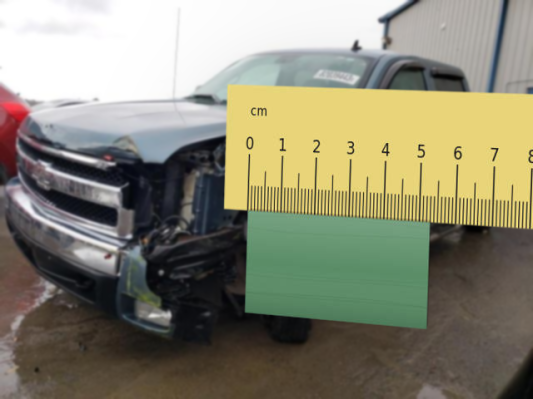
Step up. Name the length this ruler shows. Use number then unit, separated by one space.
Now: 5.3 cm
